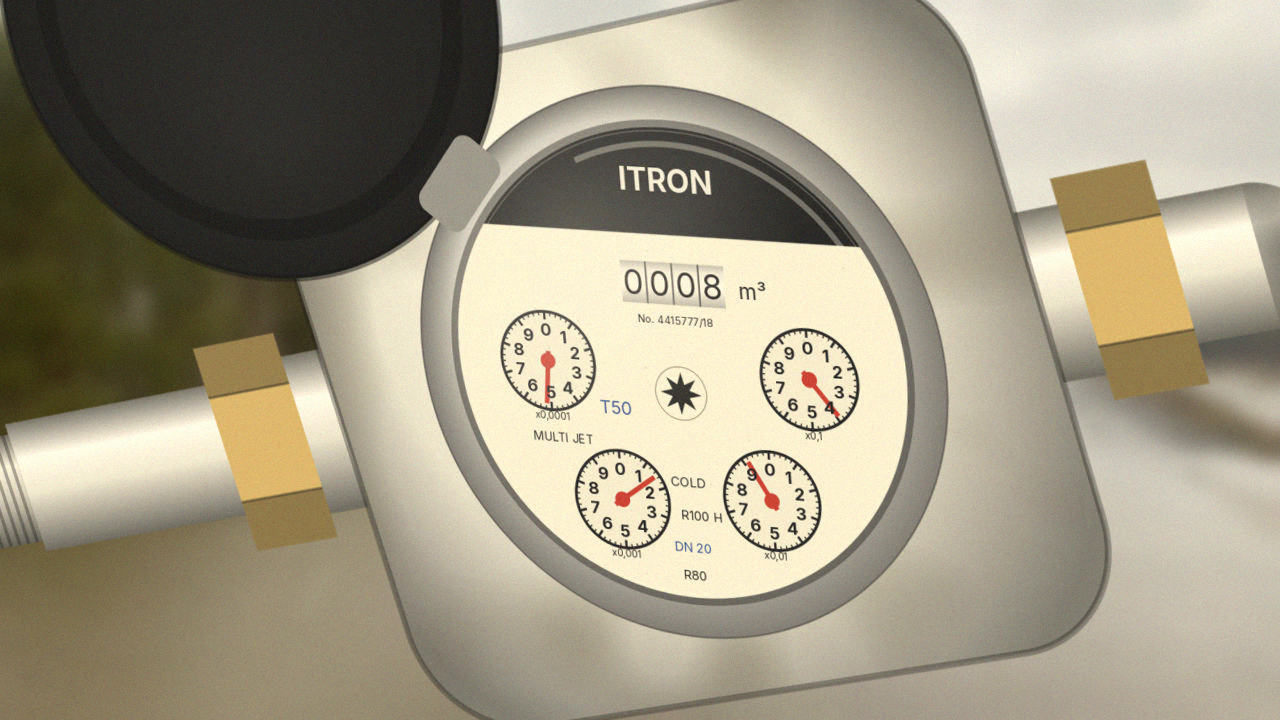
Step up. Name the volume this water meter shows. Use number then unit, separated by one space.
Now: 8.3915 m³
